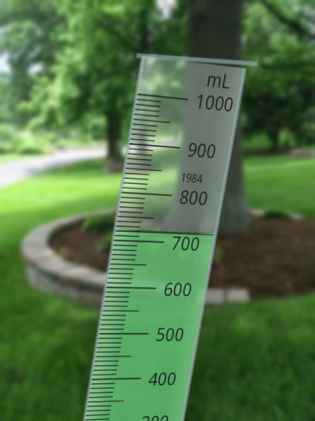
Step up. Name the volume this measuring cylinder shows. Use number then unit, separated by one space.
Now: 720 mL
